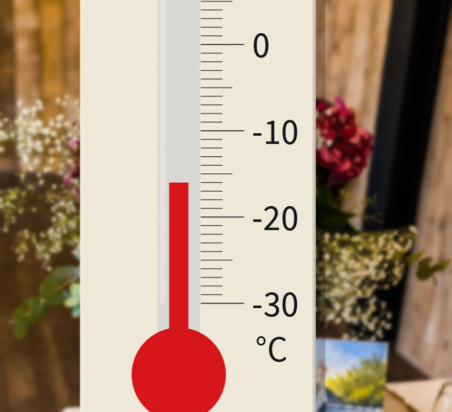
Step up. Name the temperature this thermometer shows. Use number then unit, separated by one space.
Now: -16 °C
